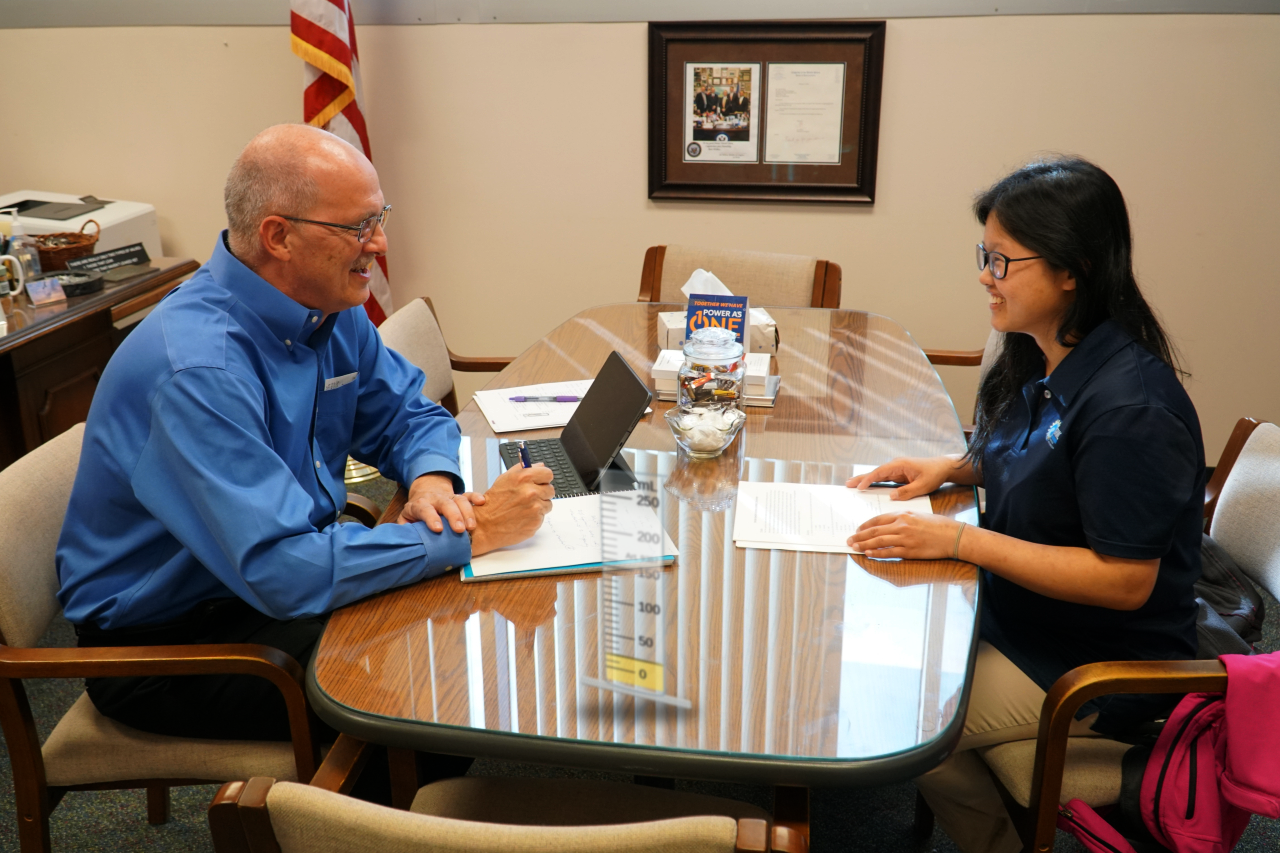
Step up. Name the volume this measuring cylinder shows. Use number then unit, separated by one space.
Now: 20 mL
